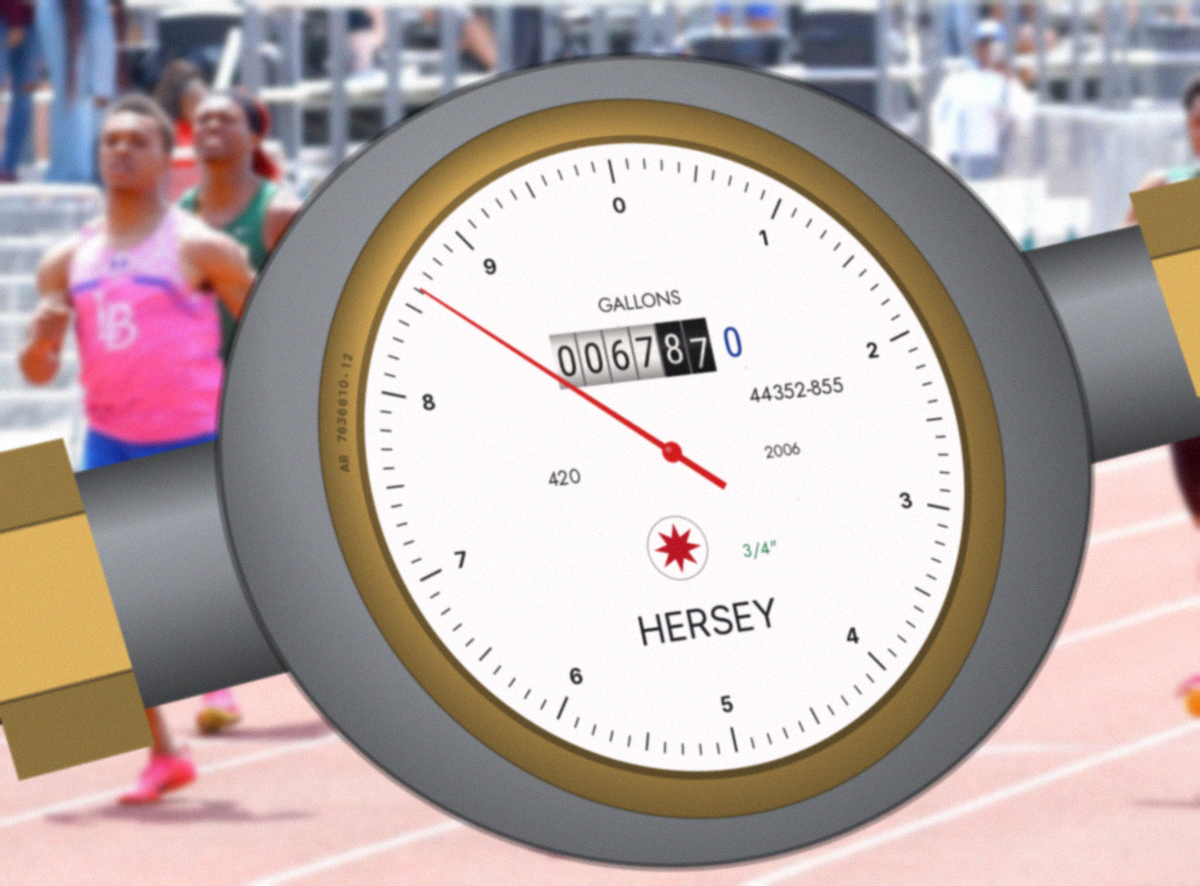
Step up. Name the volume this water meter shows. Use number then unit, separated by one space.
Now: 67868.6 gal
